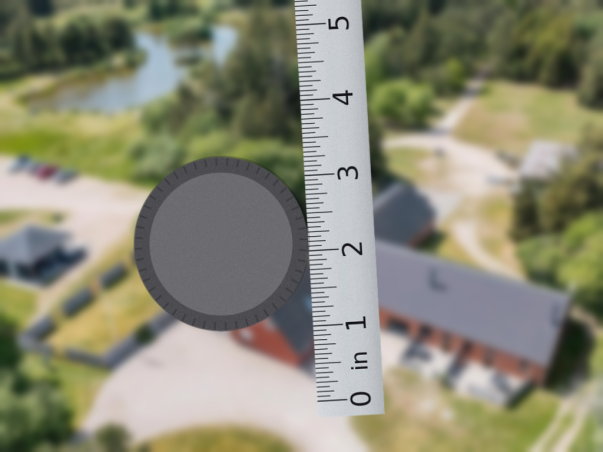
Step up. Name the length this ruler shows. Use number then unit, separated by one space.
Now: 2.3125 in
